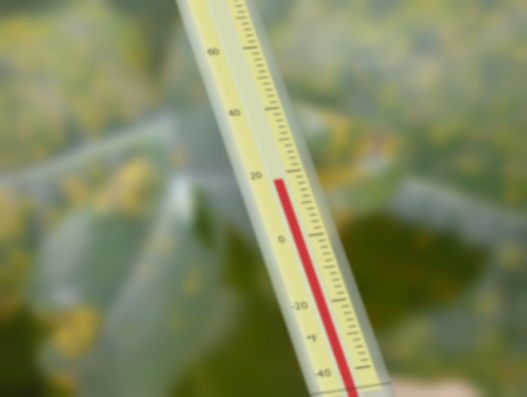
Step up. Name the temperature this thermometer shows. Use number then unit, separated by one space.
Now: 18 °F
